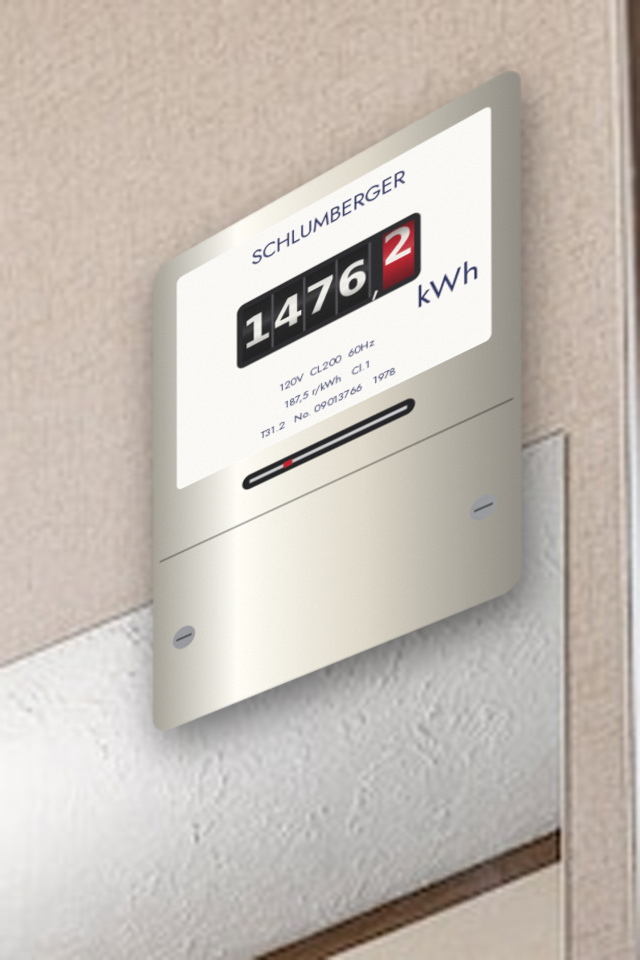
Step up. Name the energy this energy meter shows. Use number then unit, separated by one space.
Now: 1476.2 kWh
